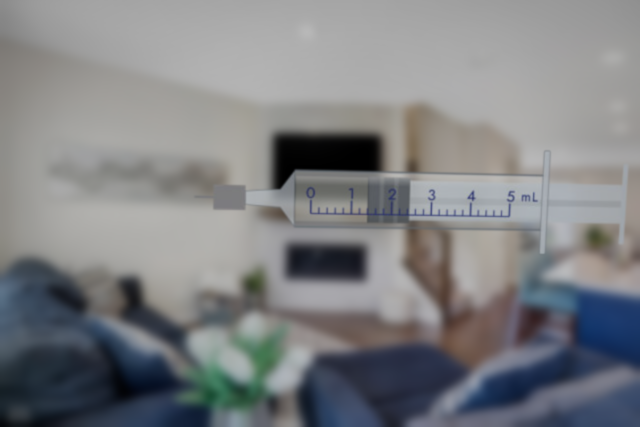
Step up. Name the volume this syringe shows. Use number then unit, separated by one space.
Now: 1.4 mL
